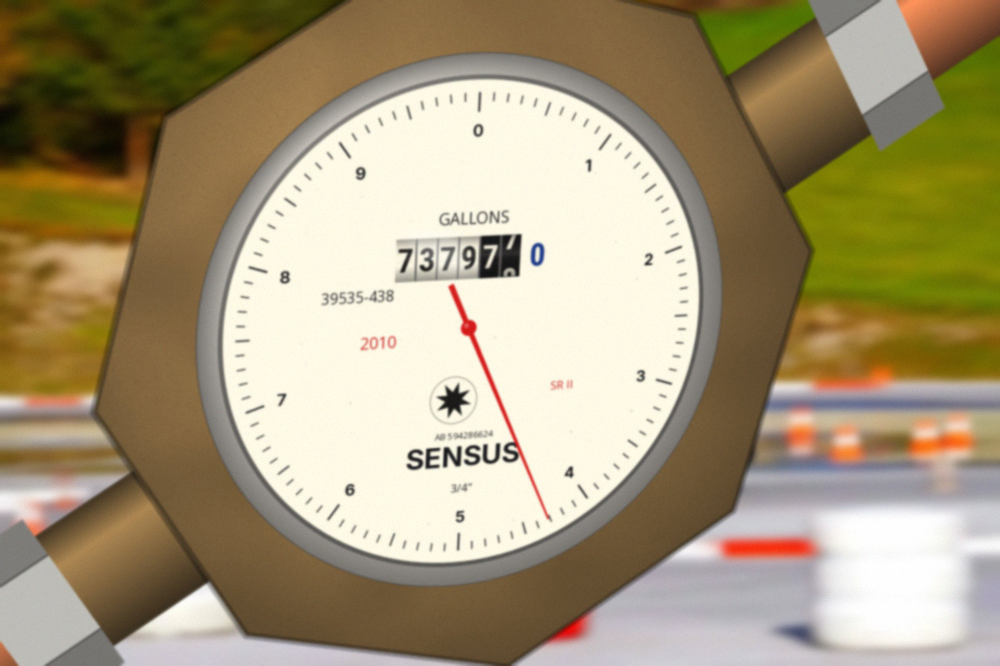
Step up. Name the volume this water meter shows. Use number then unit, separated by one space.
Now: 7379774.3 gal
